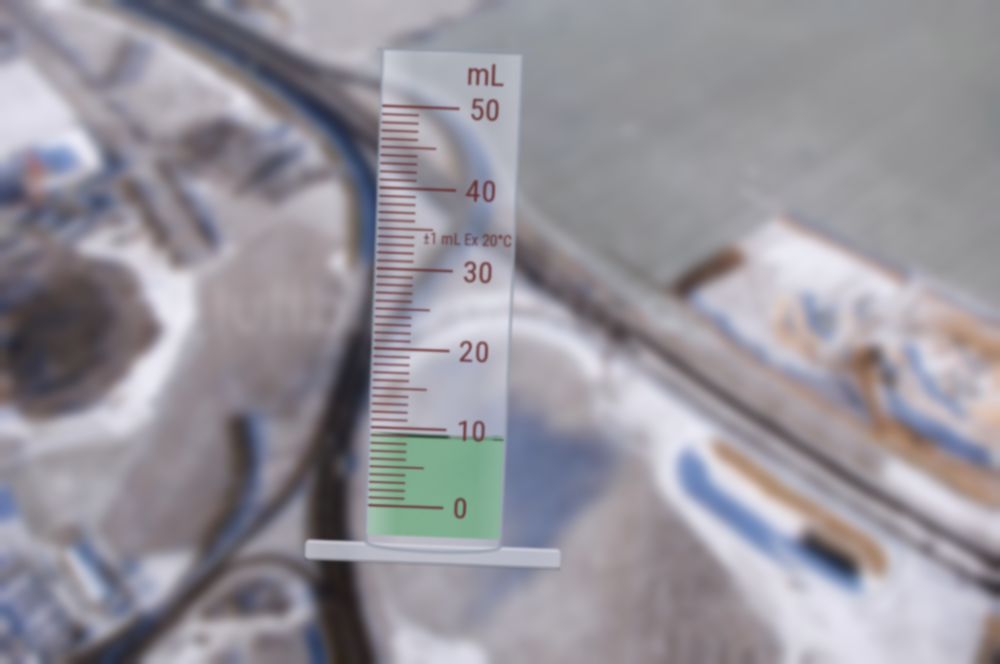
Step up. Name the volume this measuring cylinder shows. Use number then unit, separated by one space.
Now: 9 mL
